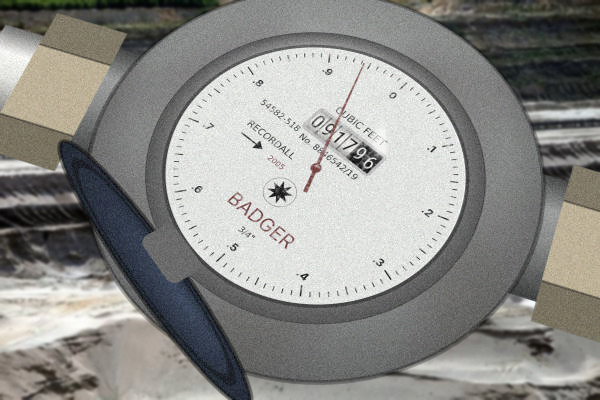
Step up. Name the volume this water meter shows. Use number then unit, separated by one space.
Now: 91795.94 ft³
